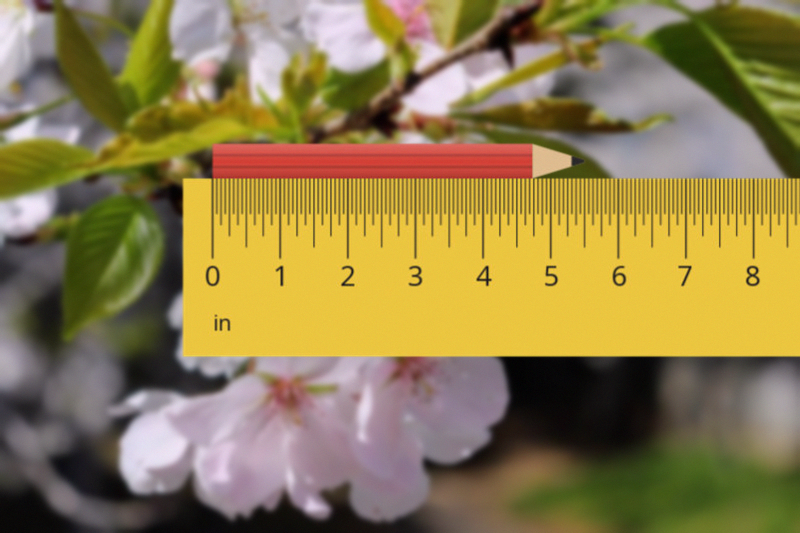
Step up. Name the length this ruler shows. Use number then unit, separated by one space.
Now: 5.5 in
